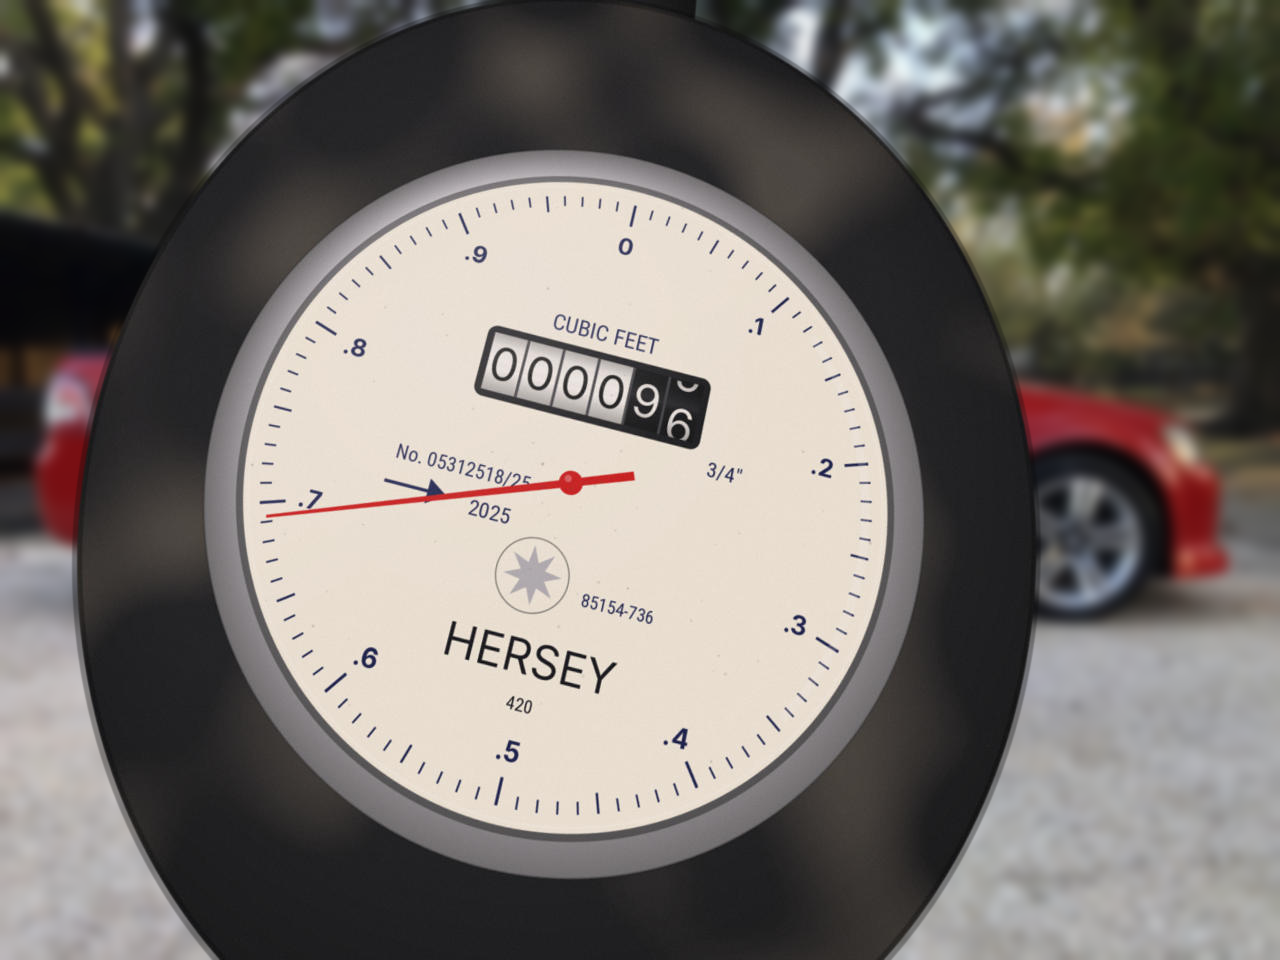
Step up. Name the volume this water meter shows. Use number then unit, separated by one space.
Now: 95.69 ft³
